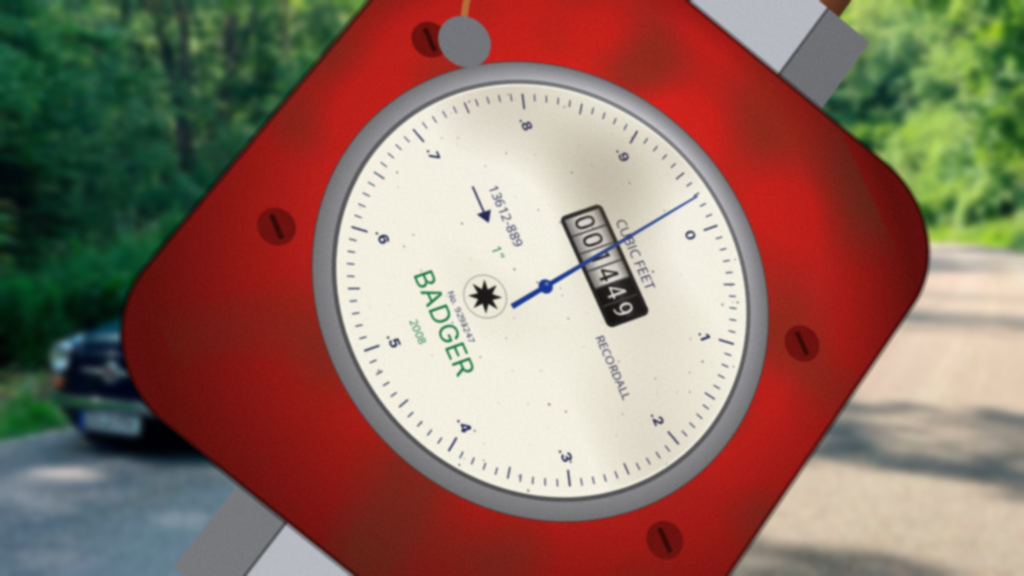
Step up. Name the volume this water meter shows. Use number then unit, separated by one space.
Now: 1448.97 ft³
